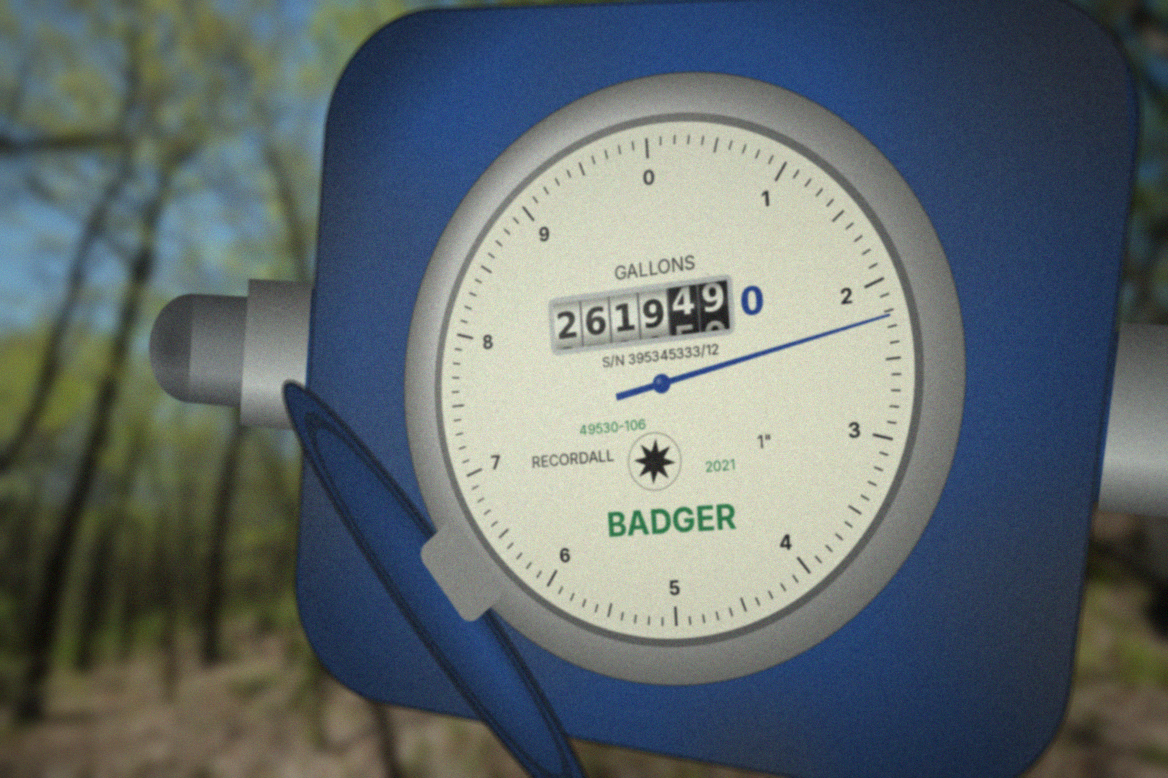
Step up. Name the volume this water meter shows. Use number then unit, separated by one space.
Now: 2619492.2 gal
